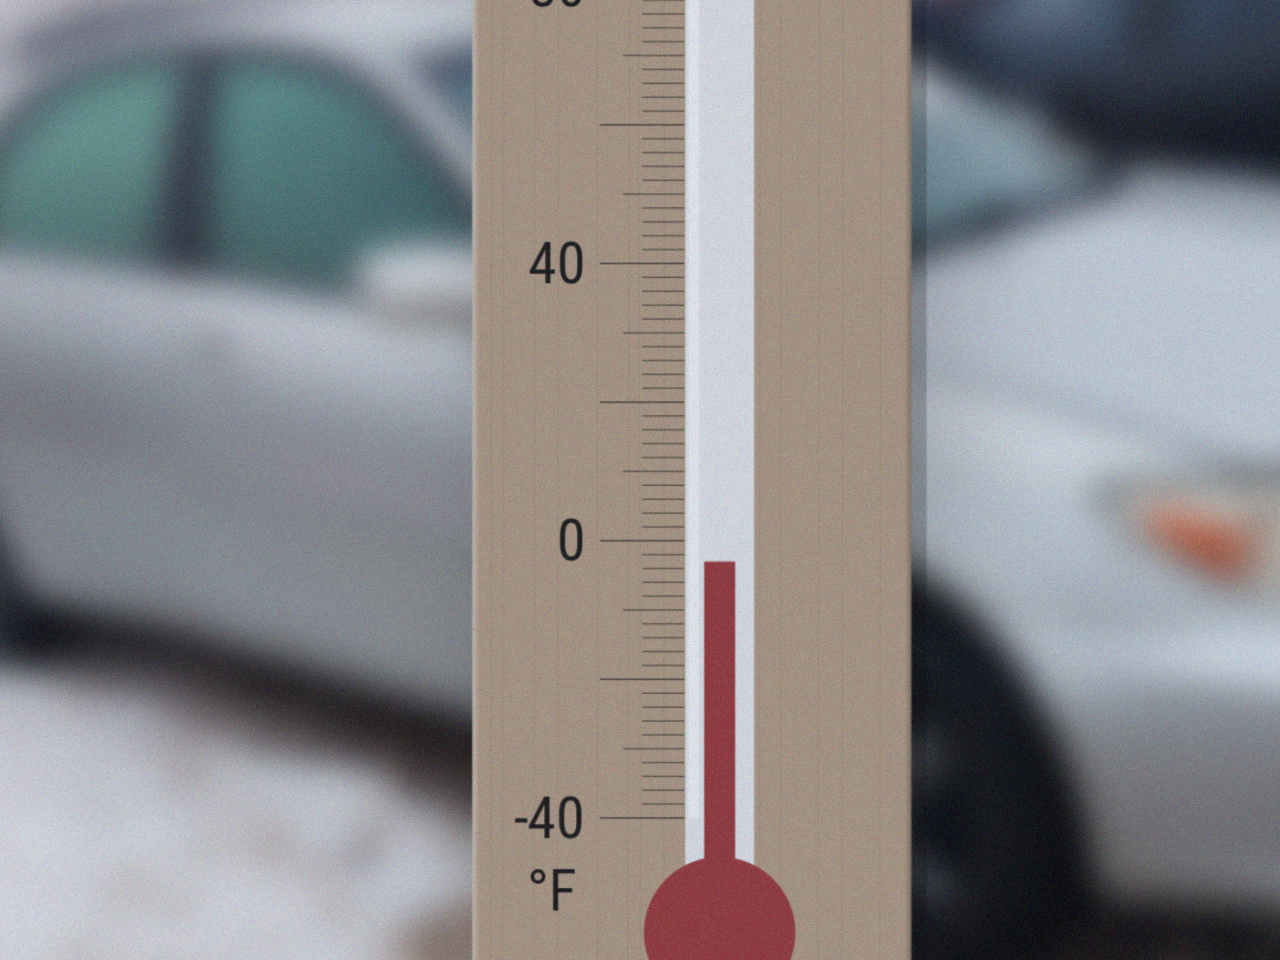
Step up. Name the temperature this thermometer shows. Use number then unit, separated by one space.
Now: -3 °F
